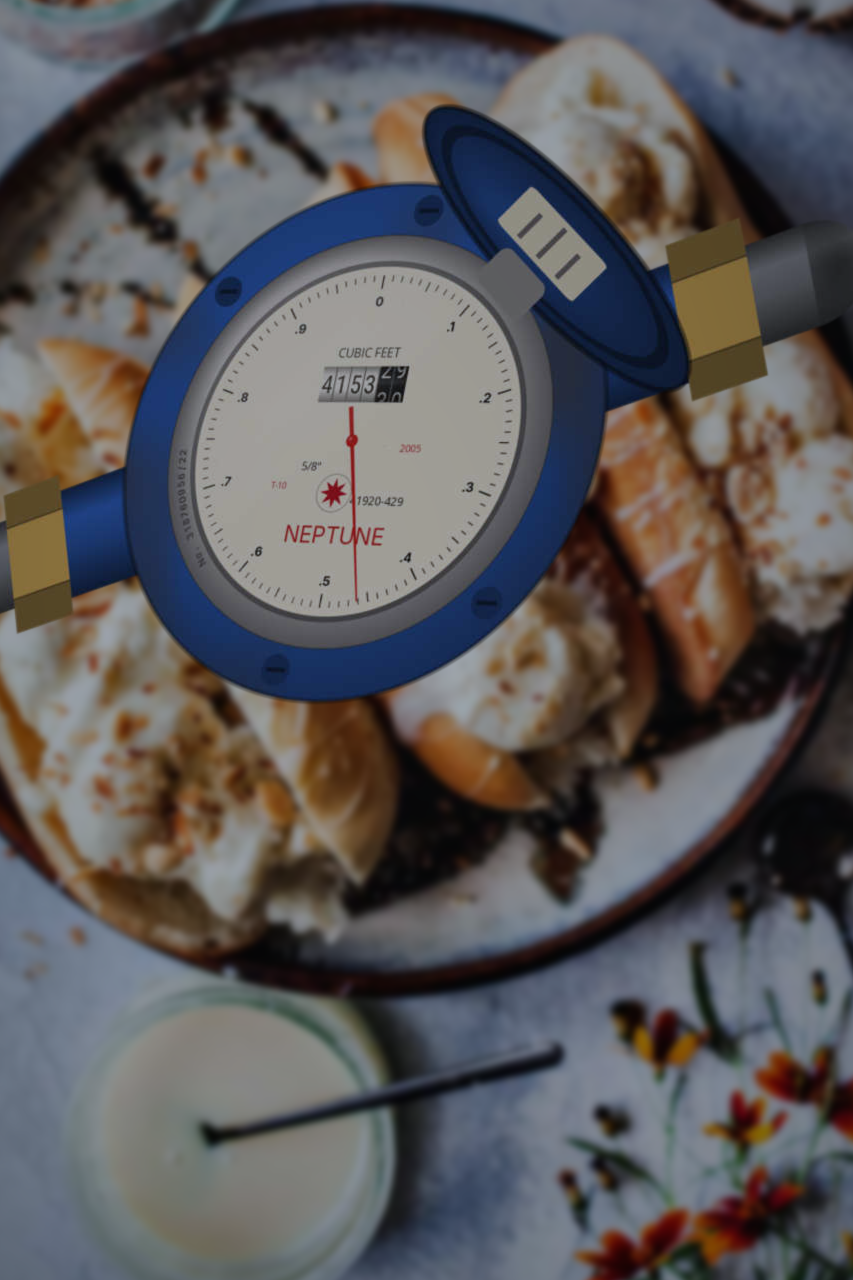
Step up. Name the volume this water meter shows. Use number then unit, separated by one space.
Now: 415329.46 ft³
